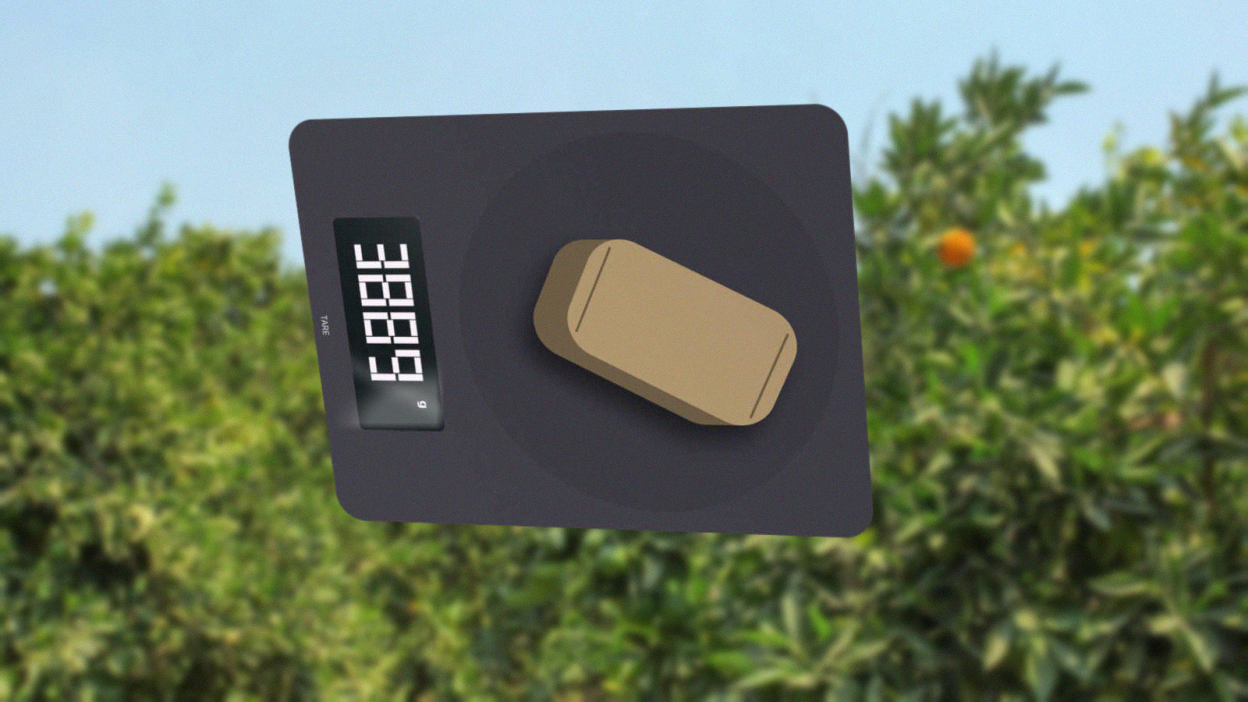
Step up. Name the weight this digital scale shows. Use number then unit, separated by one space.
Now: 3889 g
